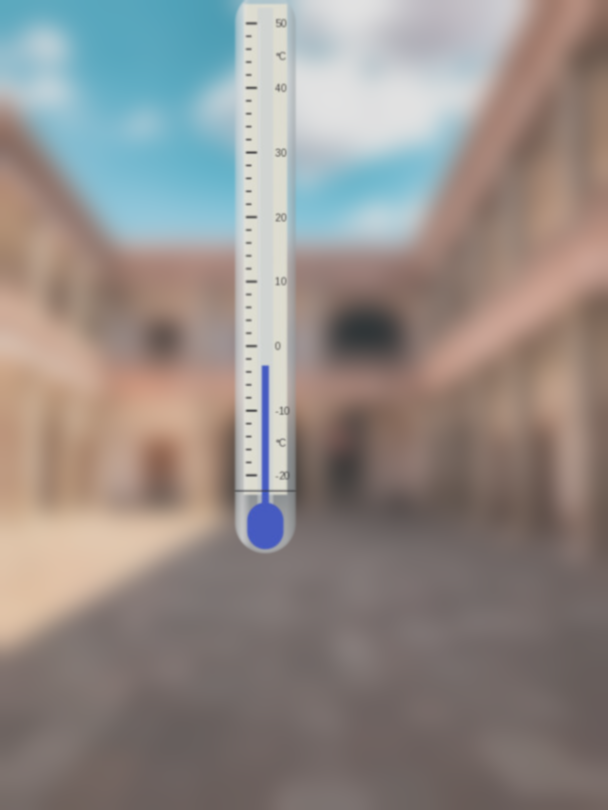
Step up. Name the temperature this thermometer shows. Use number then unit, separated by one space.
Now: -3 °C
